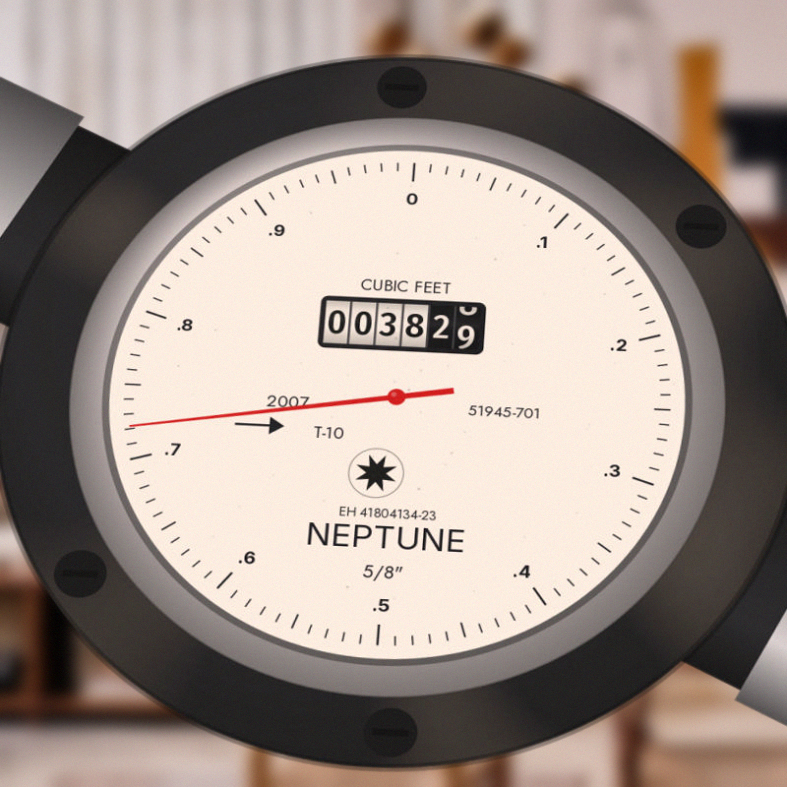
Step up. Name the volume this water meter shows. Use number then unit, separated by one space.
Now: 3828.72 ft³
